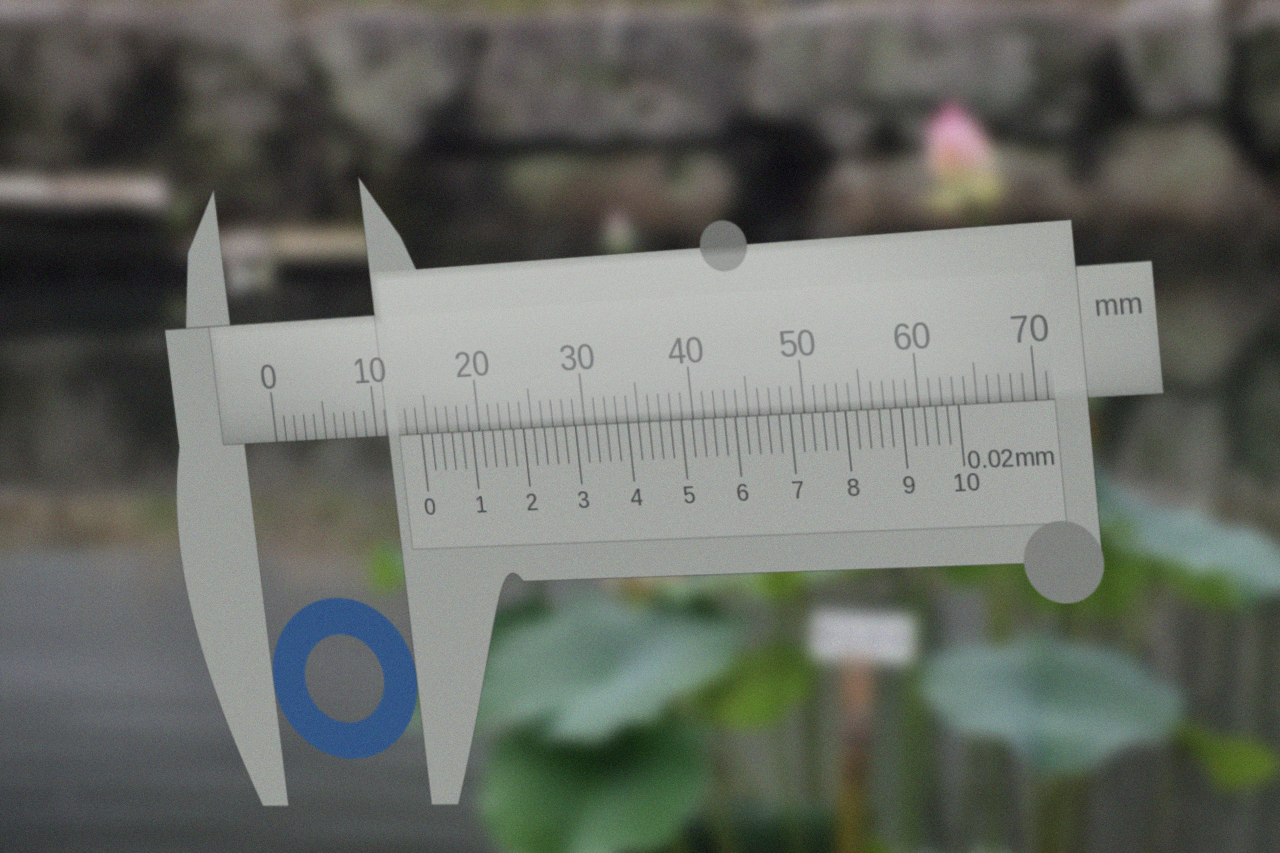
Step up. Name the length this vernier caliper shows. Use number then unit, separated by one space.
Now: 14.4 mm
